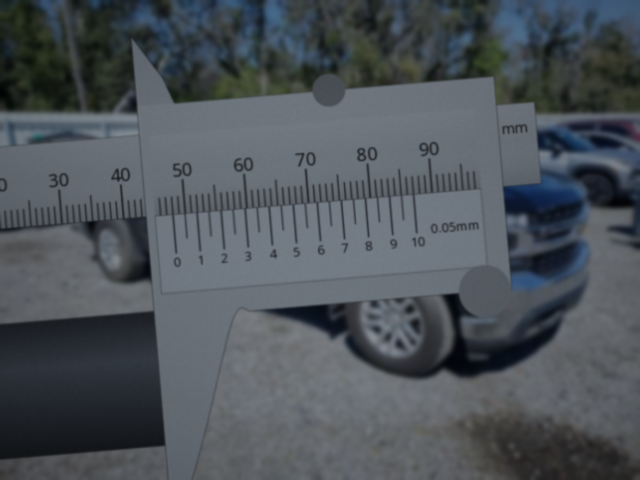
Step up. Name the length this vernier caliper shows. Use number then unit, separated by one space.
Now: 48.0 mm
